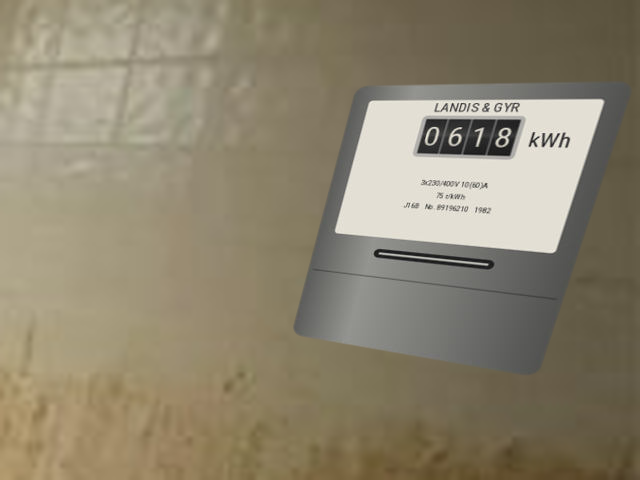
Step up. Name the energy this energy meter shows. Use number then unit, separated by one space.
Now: 618 kWh
